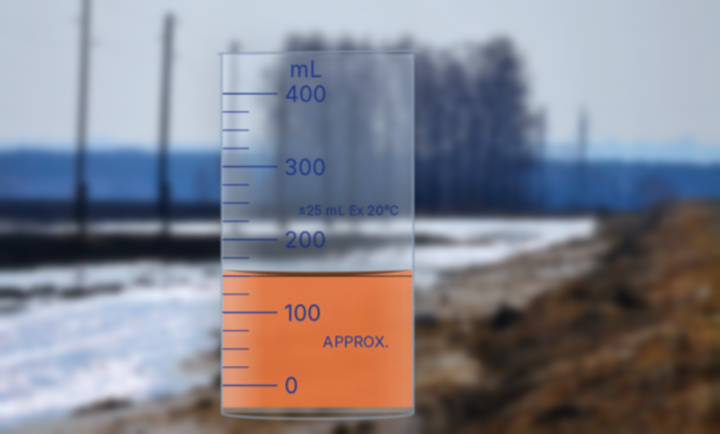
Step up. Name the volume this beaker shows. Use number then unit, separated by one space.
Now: 150 mL
